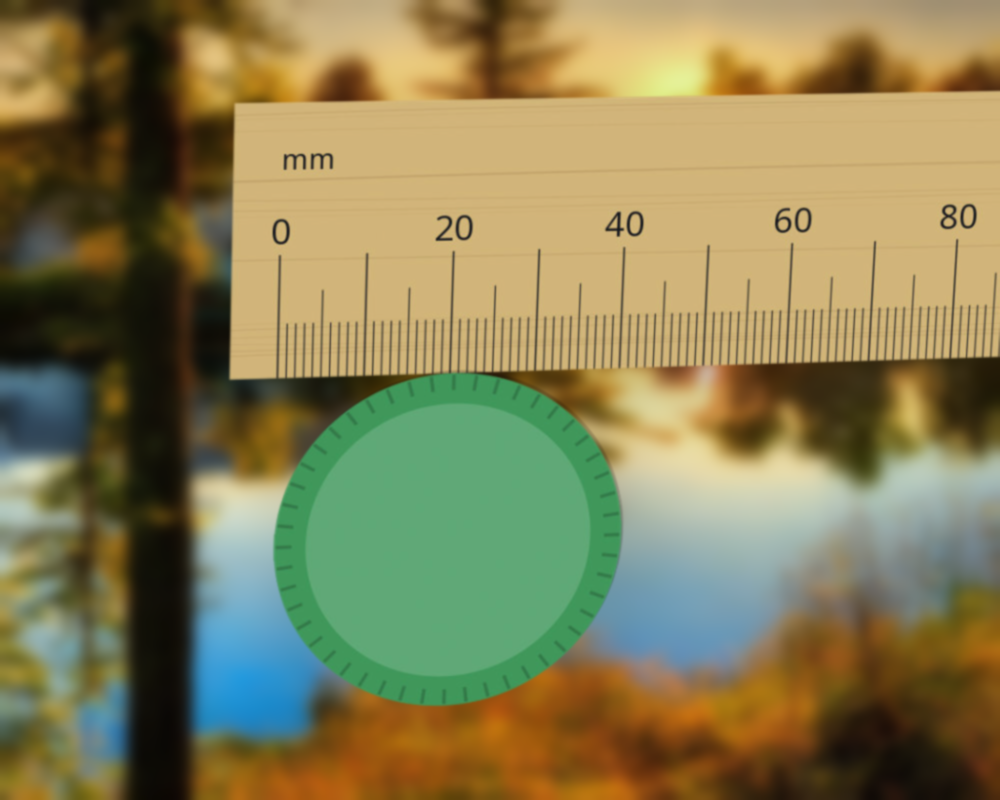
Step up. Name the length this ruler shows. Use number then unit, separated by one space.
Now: 41 mm
